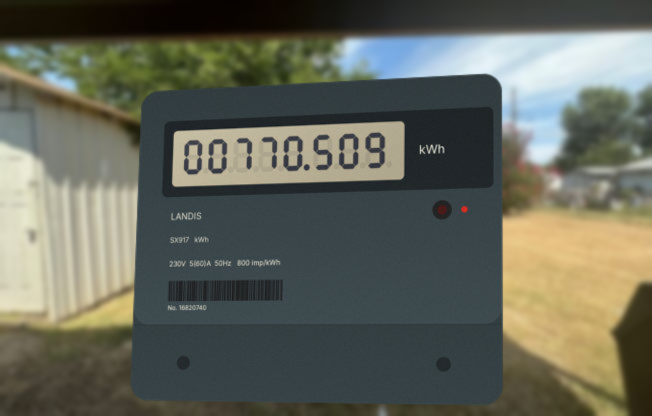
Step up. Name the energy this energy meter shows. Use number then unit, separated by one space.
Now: 770.509 kWh
